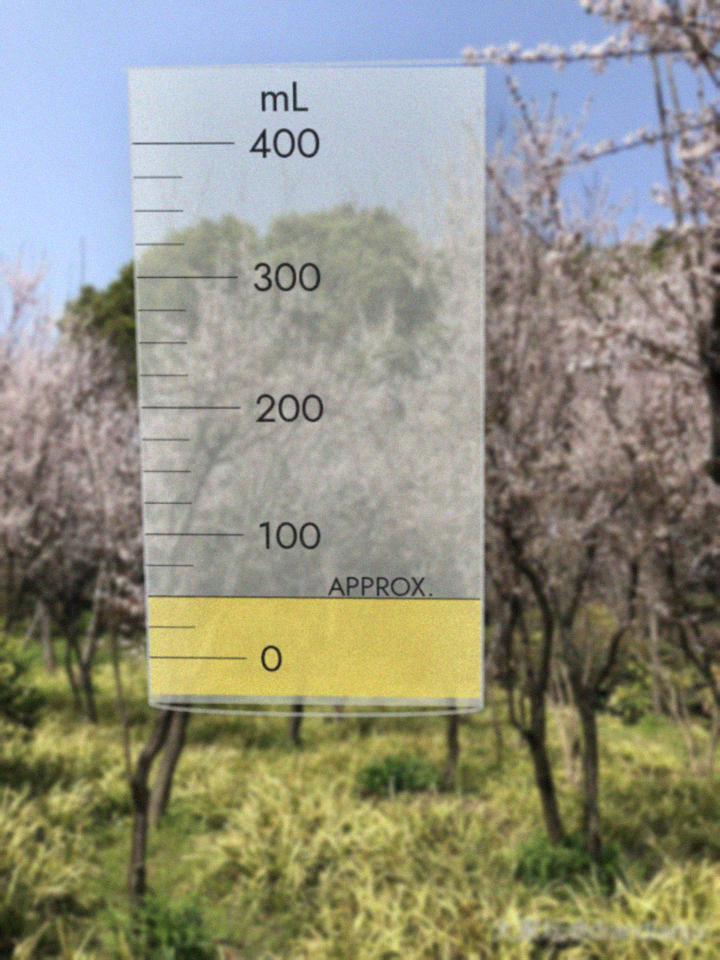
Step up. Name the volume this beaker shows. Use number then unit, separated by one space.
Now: 50 mL
